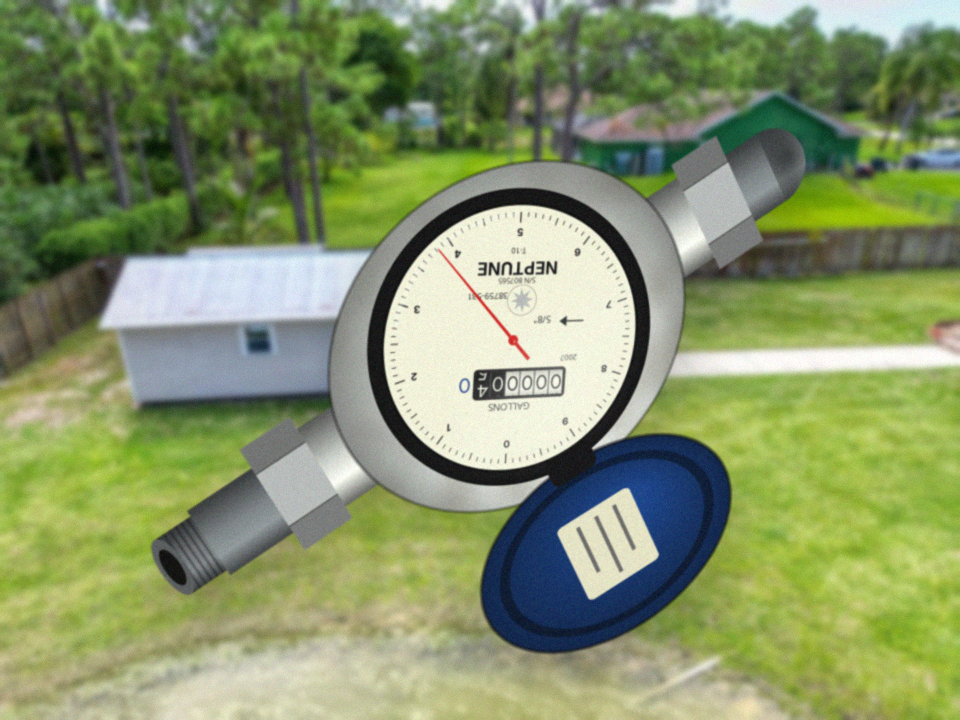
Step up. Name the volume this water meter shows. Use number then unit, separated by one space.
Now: 43.8 gal
